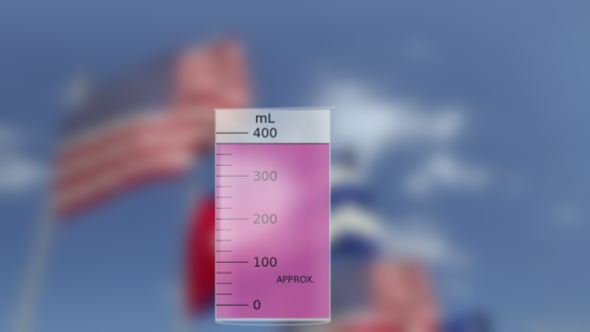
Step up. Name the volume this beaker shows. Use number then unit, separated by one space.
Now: 375 mL
